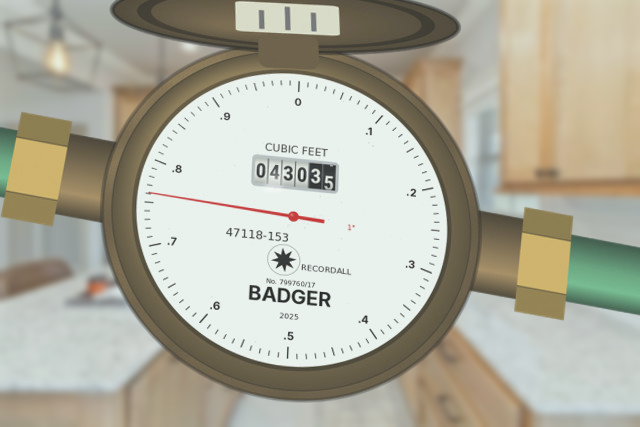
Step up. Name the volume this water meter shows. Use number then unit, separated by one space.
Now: 43034.76 ft³
